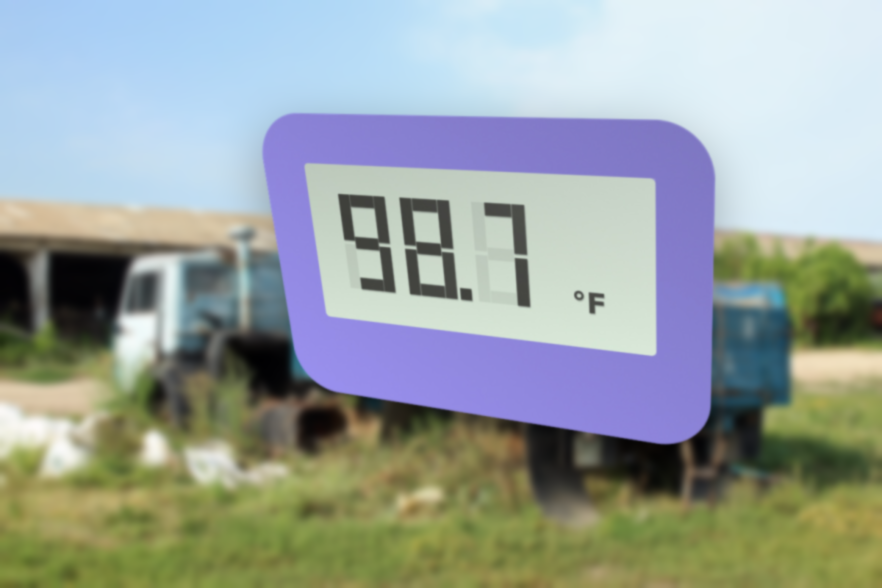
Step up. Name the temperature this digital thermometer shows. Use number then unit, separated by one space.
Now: 98.7 °F
